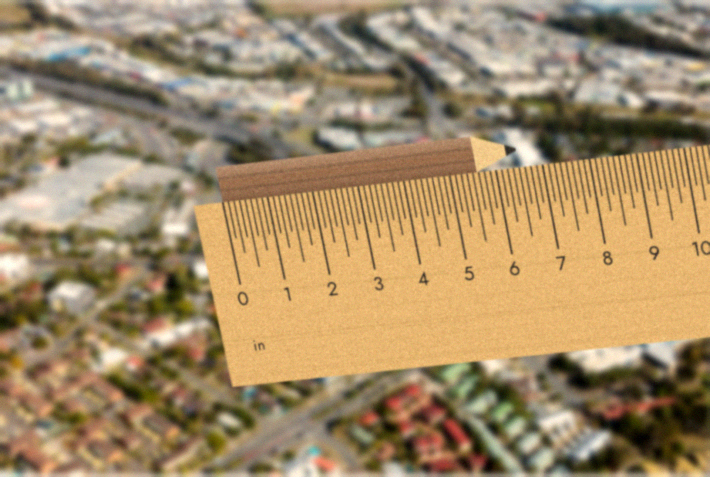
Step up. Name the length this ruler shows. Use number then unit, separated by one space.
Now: 6.5 in
